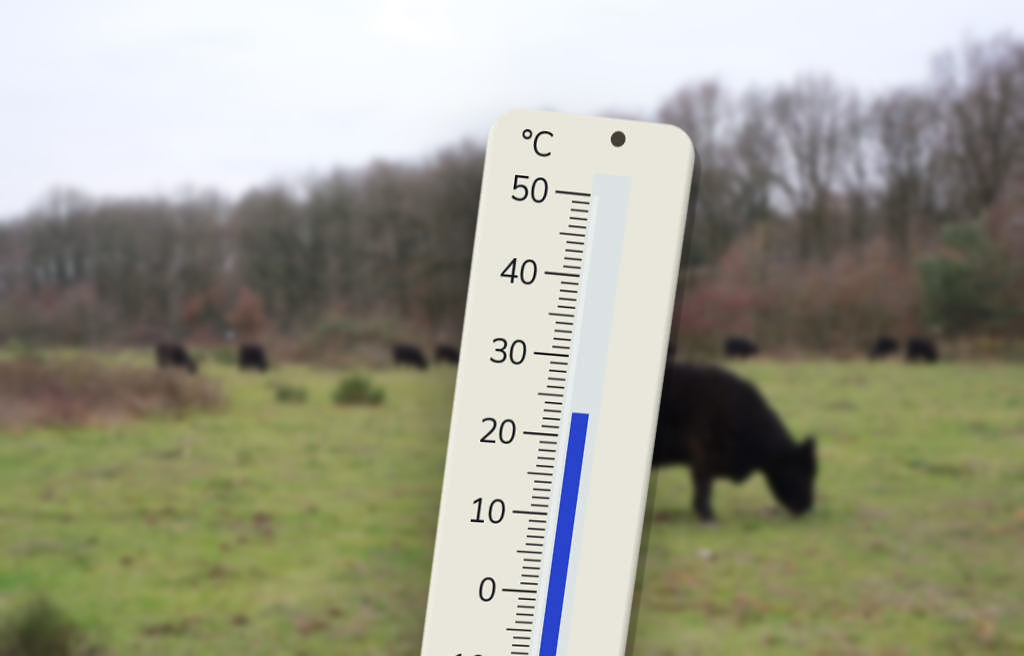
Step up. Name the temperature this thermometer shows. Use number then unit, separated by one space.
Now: 23 °C
